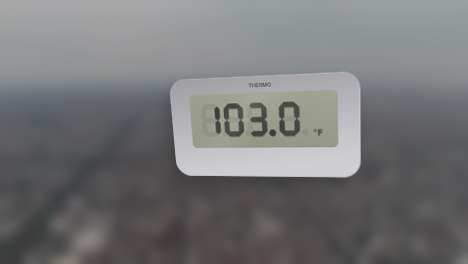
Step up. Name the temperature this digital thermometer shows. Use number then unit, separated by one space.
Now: 103.0 °F
